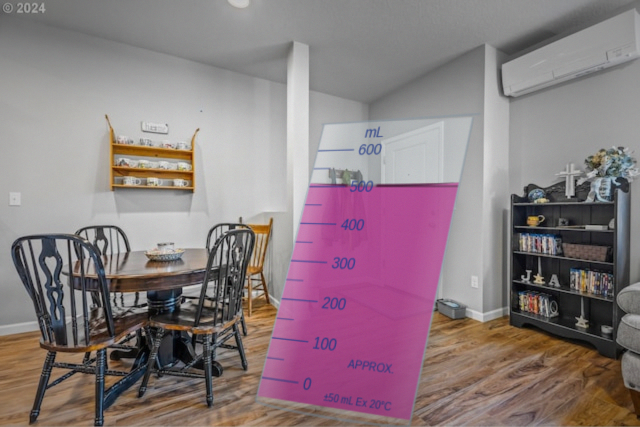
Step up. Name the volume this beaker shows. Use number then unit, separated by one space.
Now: 500 mL
